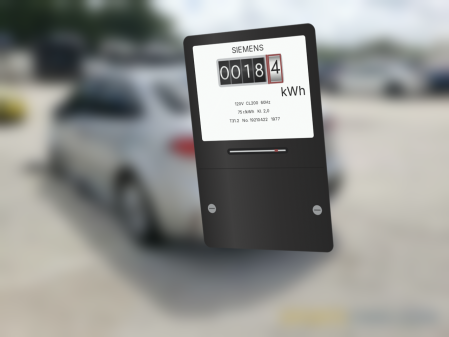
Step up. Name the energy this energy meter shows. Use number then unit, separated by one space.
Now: 18.4 kWh
